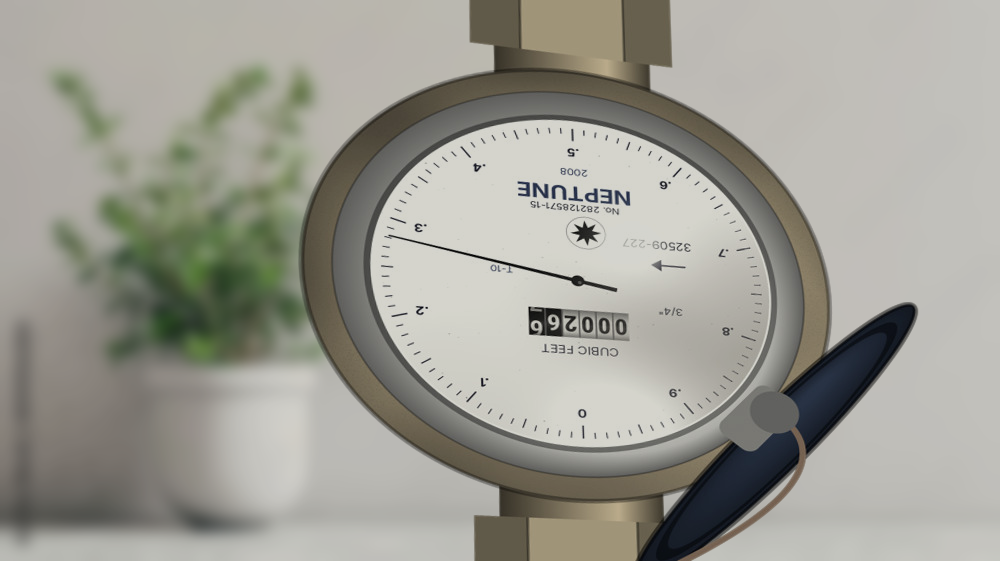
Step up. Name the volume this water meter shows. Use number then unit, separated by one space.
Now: 266.28 ft³
